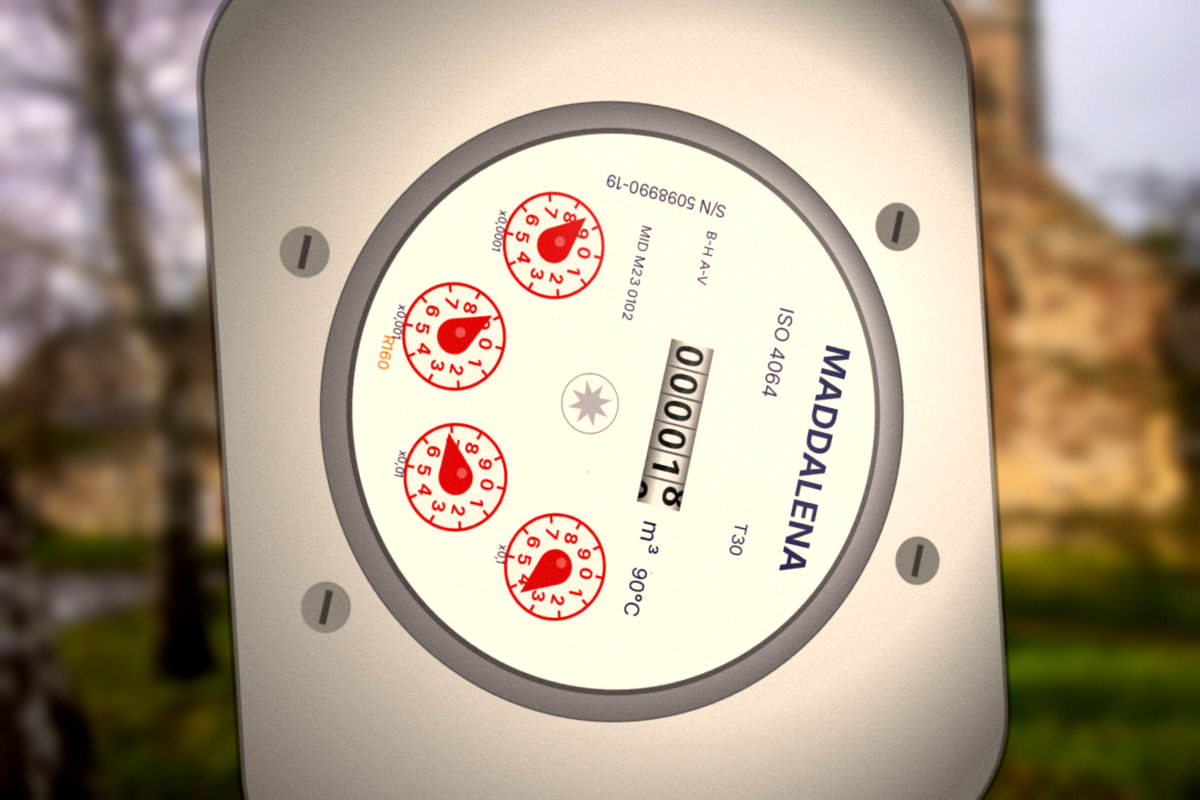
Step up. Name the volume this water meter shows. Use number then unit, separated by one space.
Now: 18.3688 m³
